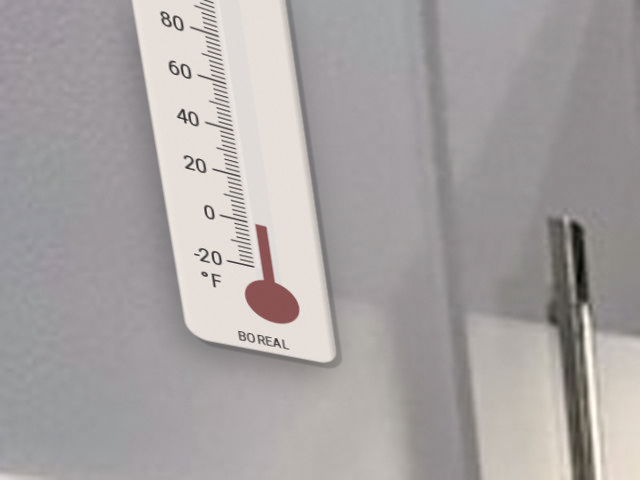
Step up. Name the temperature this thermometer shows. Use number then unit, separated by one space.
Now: 0 °F
